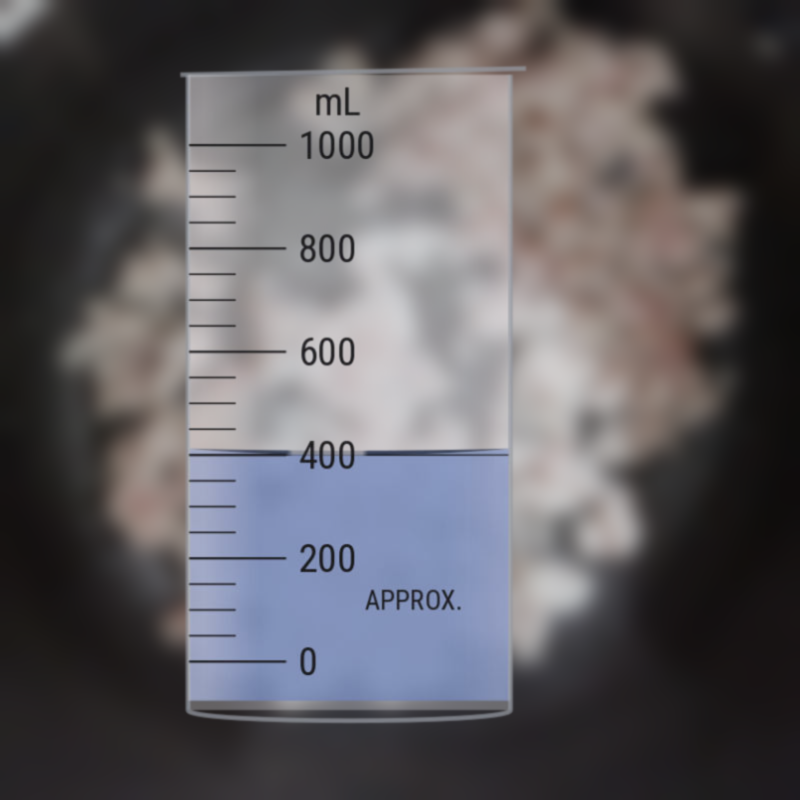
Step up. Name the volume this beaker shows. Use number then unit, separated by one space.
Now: 400 mL
